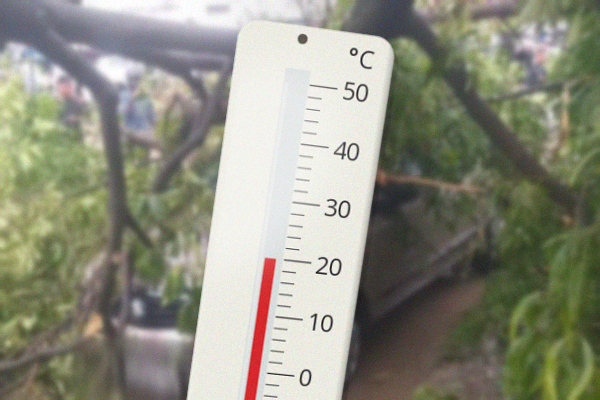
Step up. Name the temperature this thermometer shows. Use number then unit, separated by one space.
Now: 20 °C
